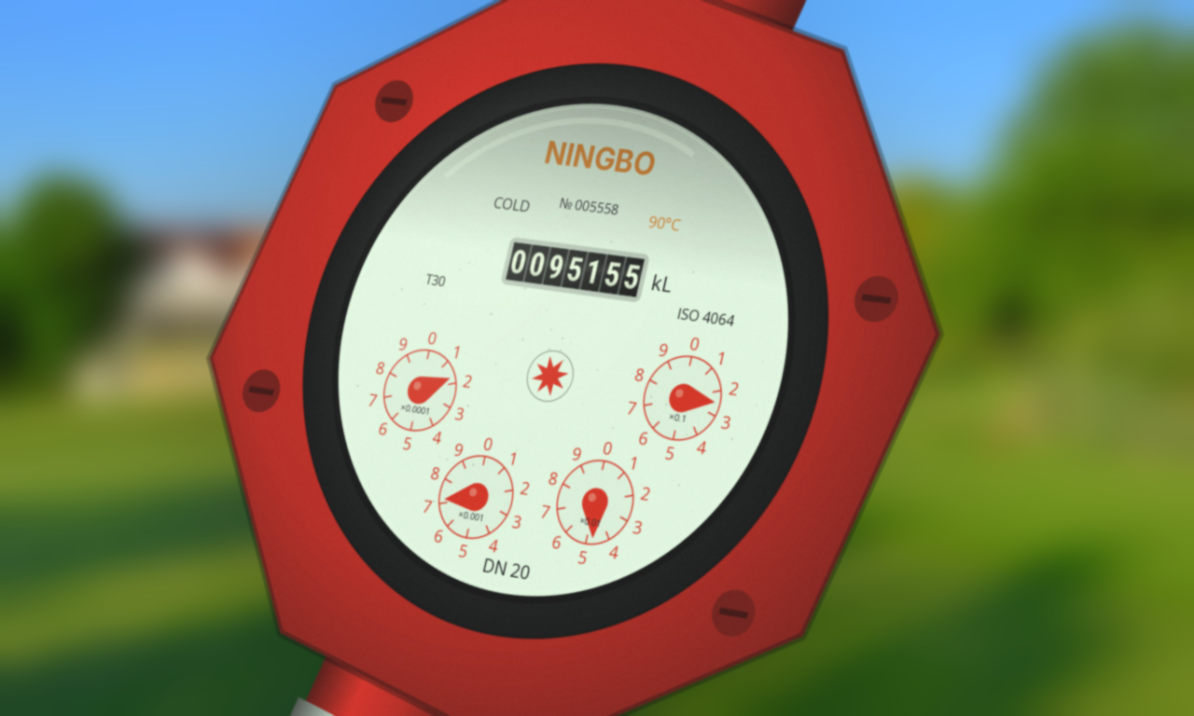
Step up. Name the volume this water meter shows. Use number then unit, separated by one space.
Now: 95155.2471 kL
